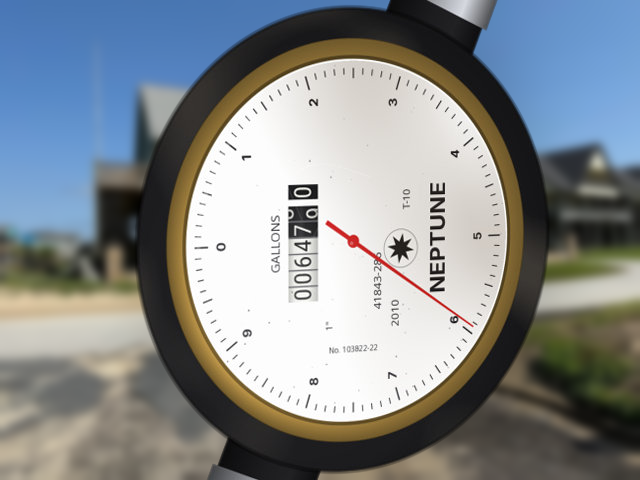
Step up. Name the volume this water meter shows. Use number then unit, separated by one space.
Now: 64785.9 gal
